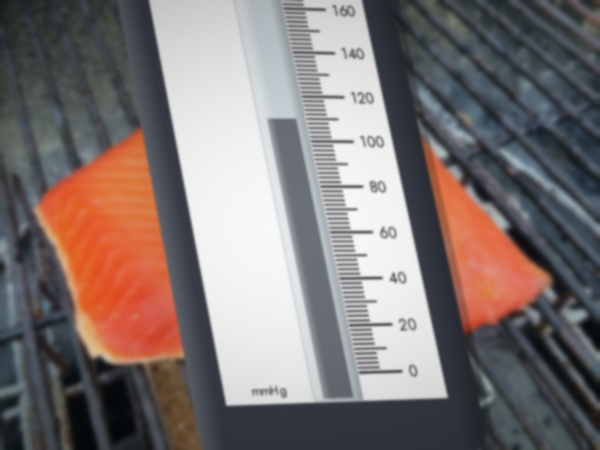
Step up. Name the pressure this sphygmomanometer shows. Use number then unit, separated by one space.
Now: 110 mmHg
